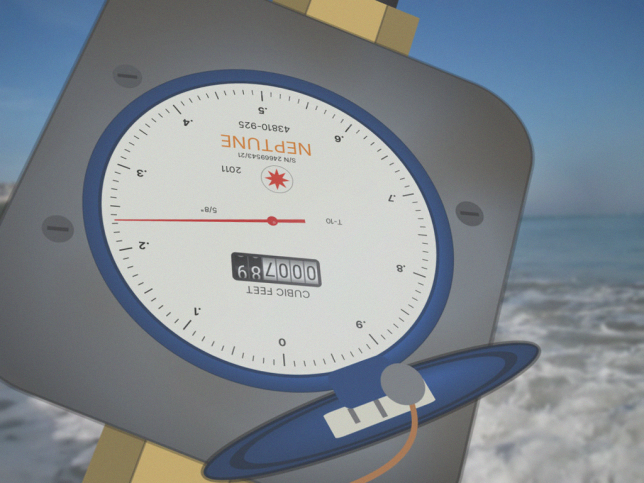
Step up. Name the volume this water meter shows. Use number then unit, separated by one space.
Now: 789.23 ft³
